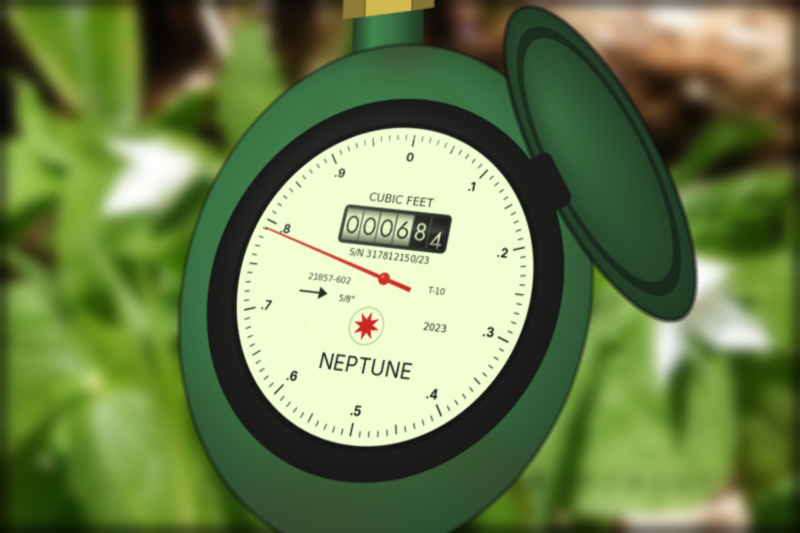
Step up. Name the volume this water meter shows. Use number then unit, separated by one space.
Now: 683.79 ft³
